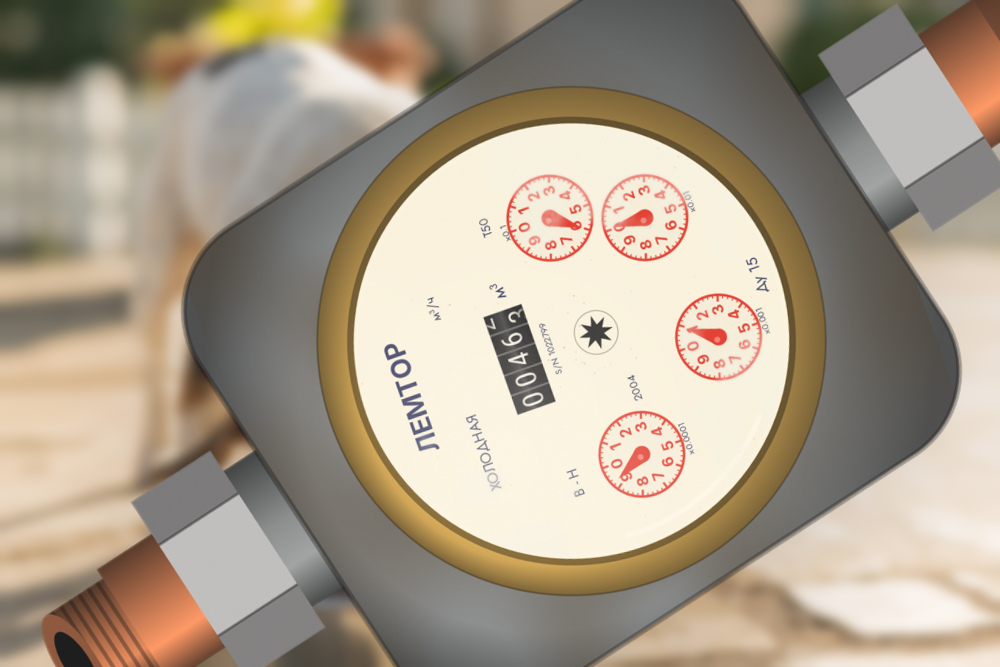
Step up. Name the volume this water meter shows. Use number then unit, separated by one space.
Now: 462.6009 m³
